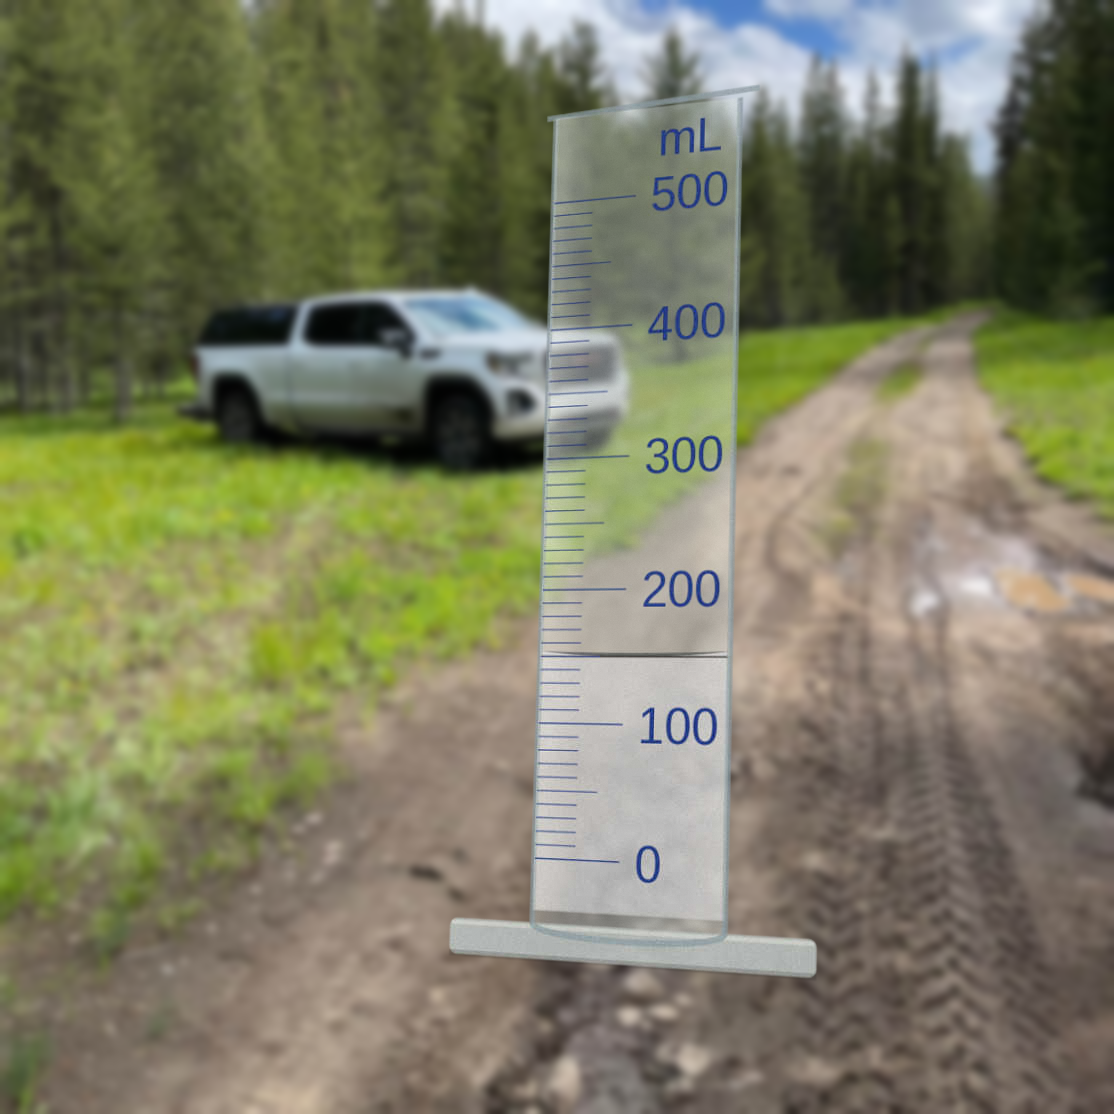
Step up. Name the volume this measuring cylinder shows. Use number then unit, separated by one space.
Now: 150 mL
